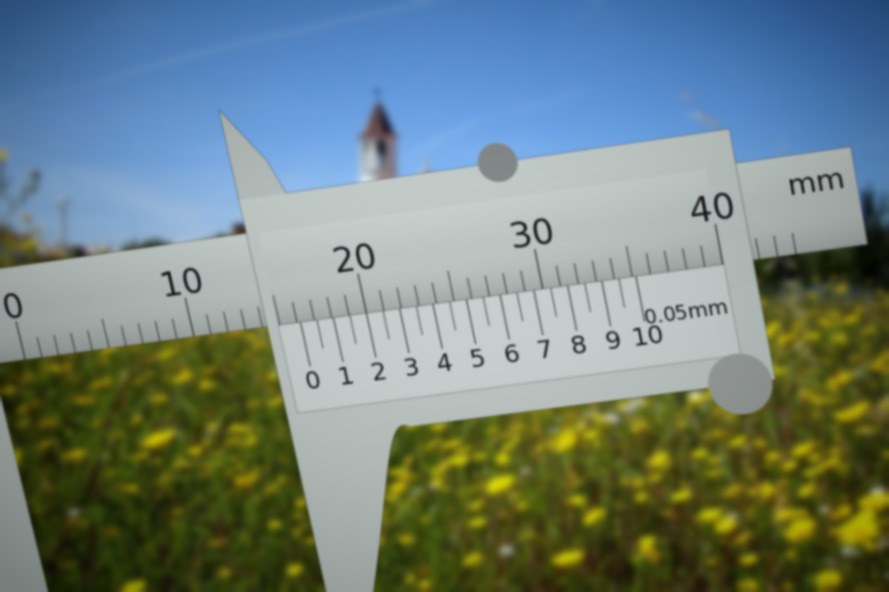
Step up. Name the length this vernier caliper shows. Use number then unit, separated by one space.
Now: 16.2 mm
